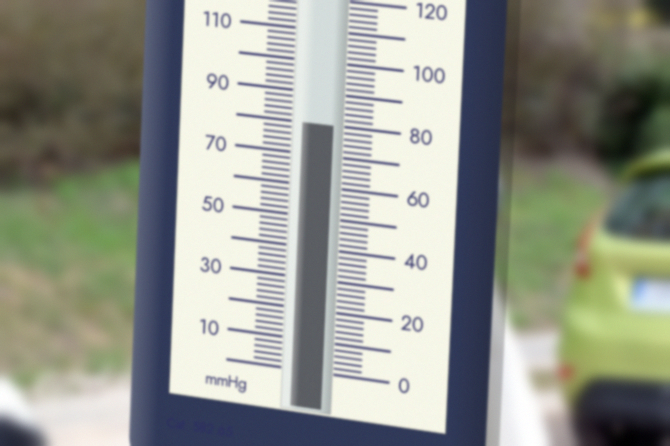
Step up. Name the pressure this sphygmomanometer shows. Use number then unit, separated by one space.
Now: 80 mmHg
